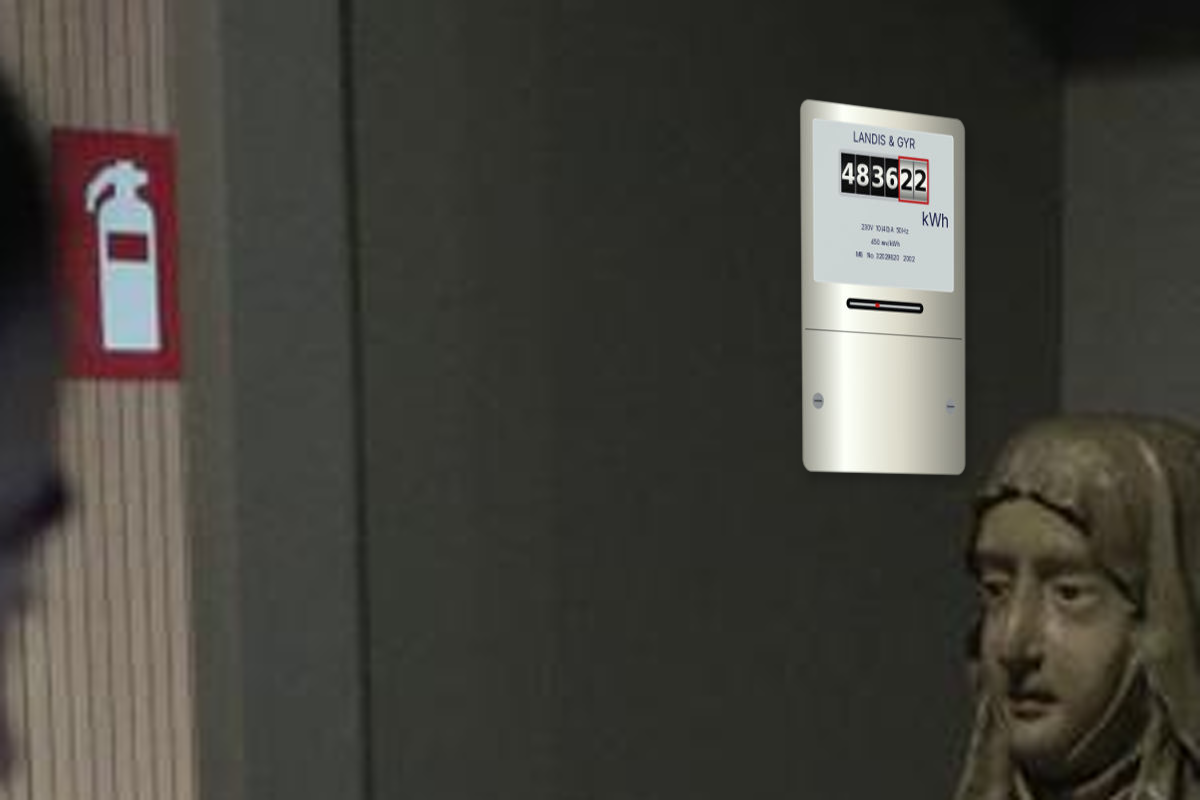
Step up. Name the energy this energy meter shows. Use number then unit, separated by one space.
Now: 4836.22 kWh
